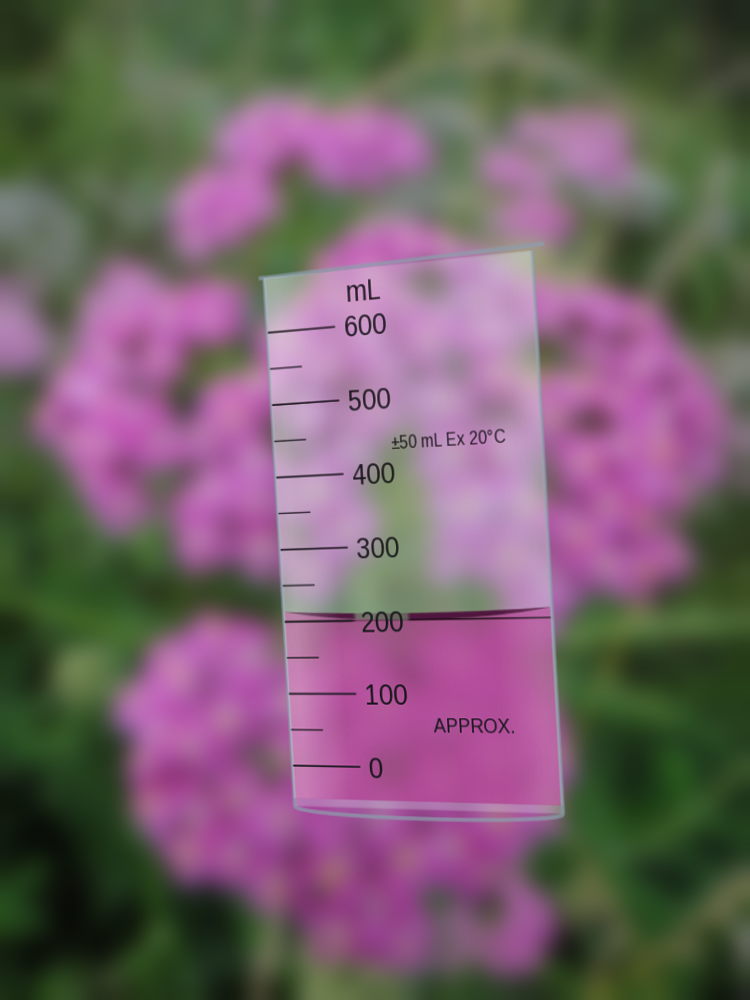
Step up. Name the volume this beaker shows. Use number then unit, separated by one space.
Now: 200 mL
